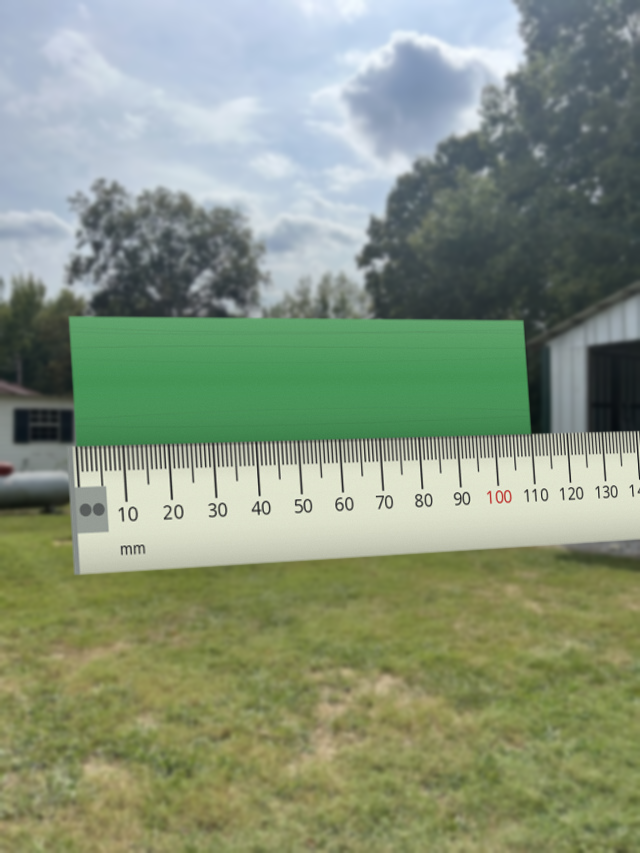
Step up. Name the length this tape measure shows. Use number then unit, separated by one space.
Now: 110 mm
